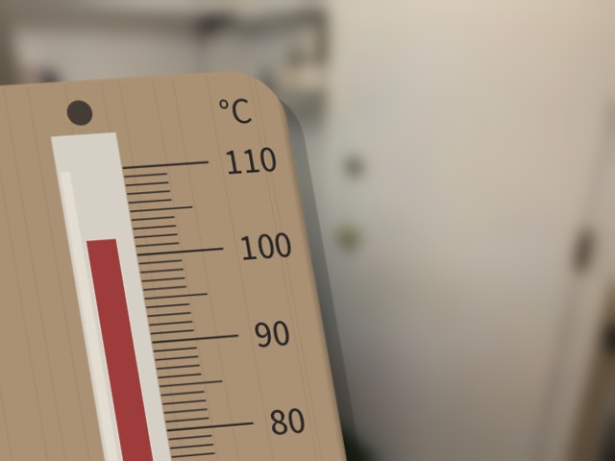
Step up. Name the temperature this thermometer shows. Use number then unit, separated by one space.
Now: 102 °C
